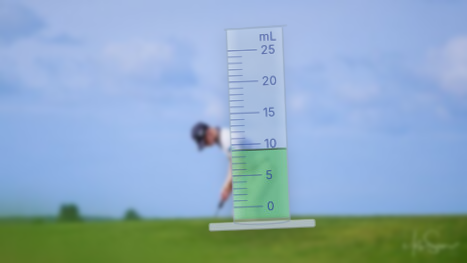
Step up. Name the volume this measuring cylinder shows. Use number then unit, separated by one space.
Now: 9 mL
